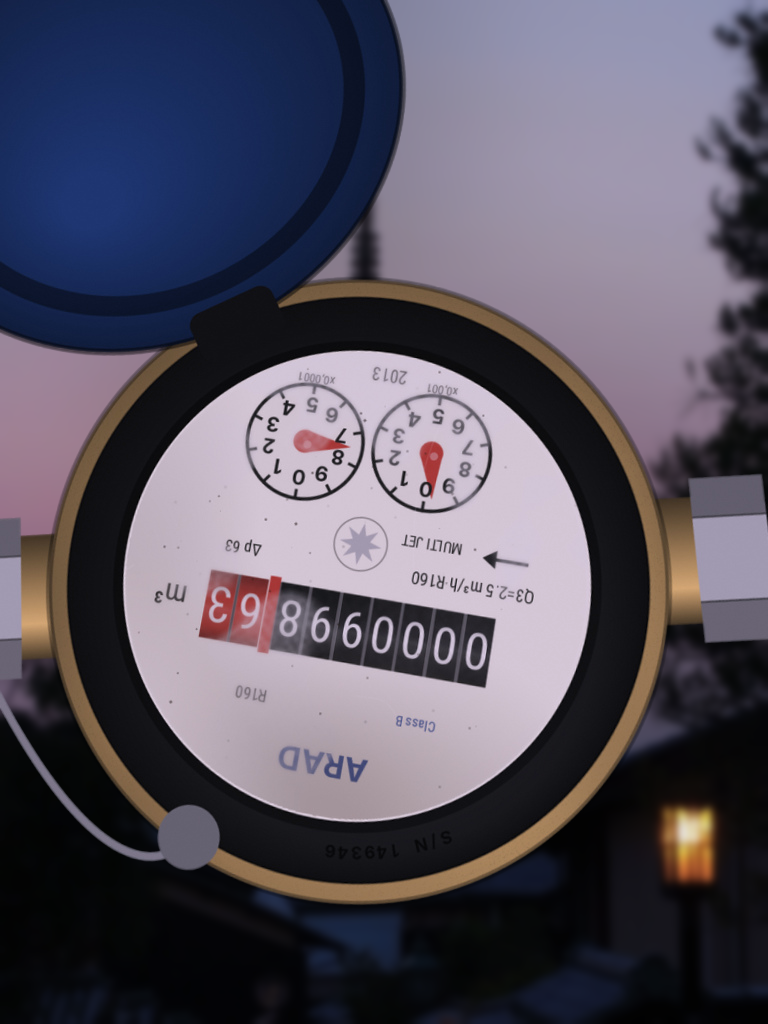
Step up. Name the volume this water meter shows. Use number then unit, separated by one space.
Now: 998.6297 m³
